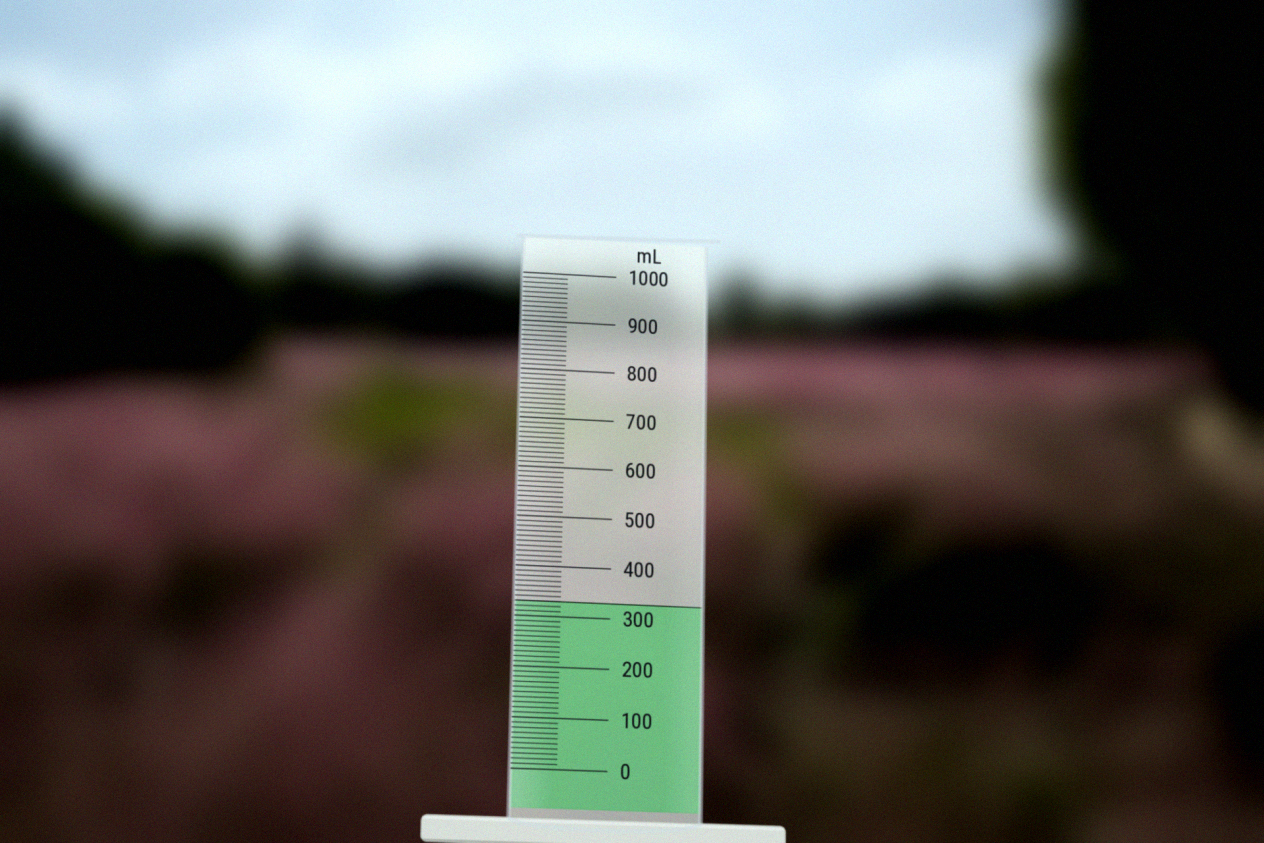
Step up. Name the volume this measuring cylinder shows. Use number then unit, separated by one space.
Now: 330 mL
